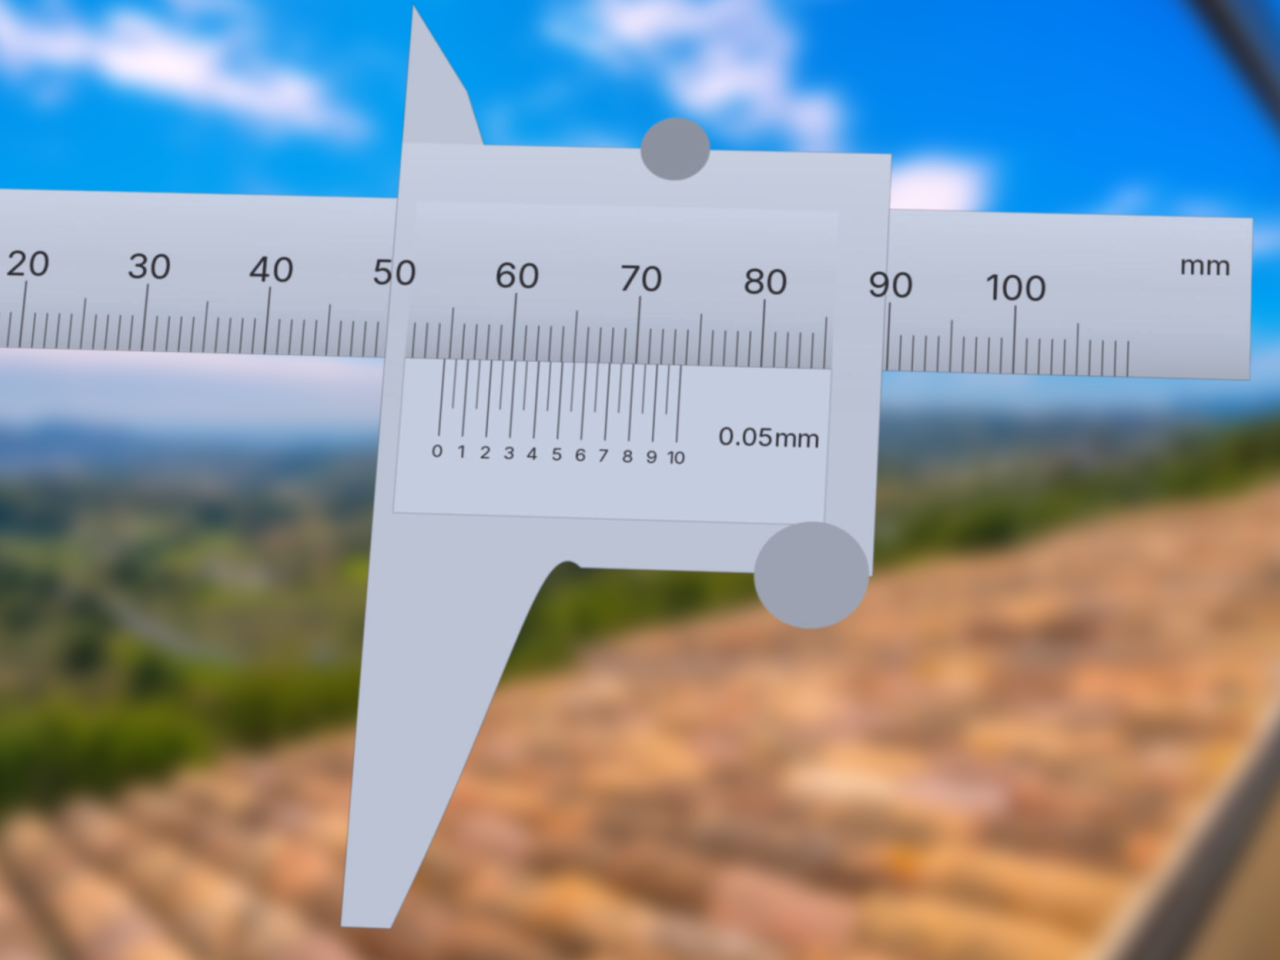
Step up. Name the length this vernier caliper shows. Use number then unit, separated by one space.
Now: 54.6 mm
